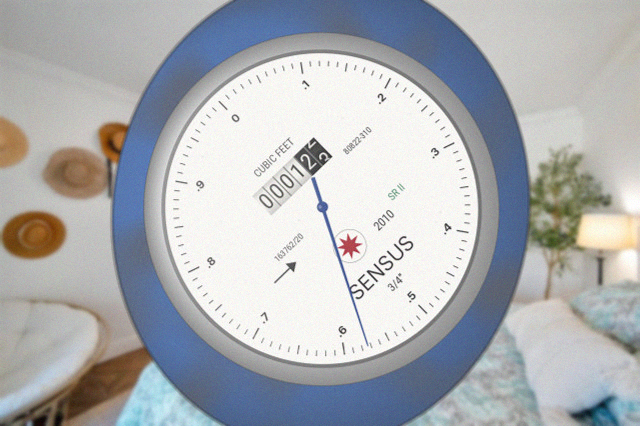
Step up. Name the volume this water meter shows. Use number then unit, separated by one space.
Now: 122.57 ft³
